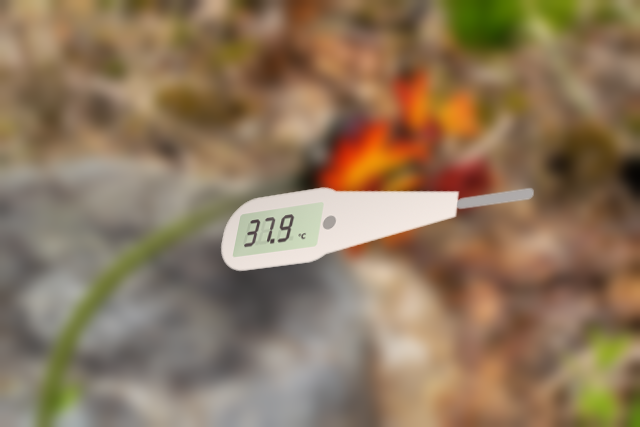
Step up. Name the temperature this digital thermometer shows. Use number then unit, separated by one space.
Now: 37.9 °C
